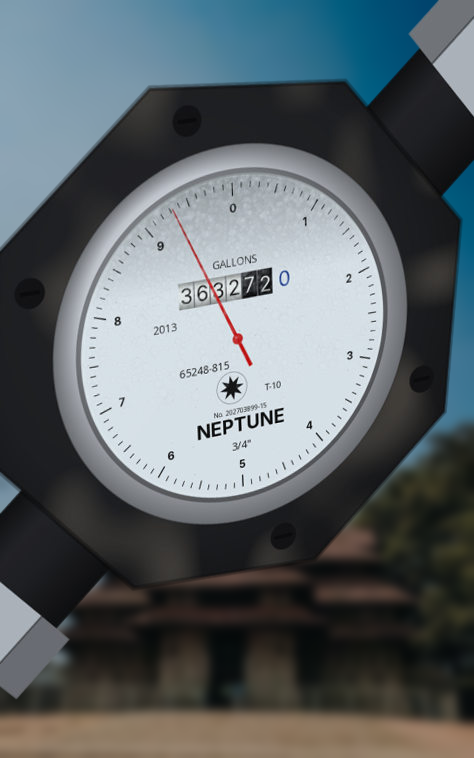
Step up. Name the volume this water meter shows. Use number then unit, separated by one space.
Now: 3632719.3 gal
